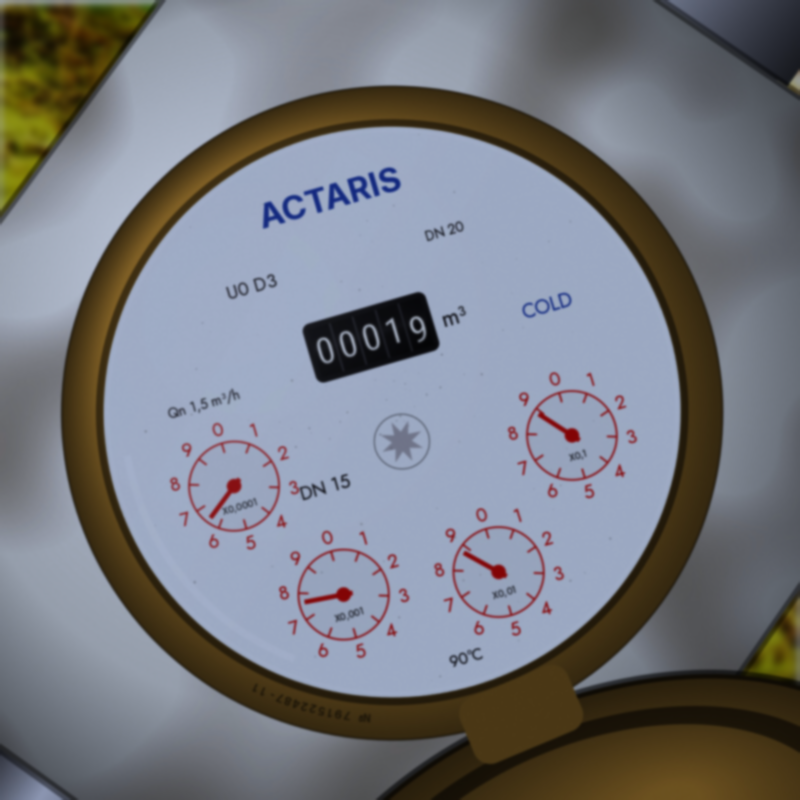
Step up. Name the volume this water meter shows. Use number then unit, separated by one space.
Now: 18.8876 m³
